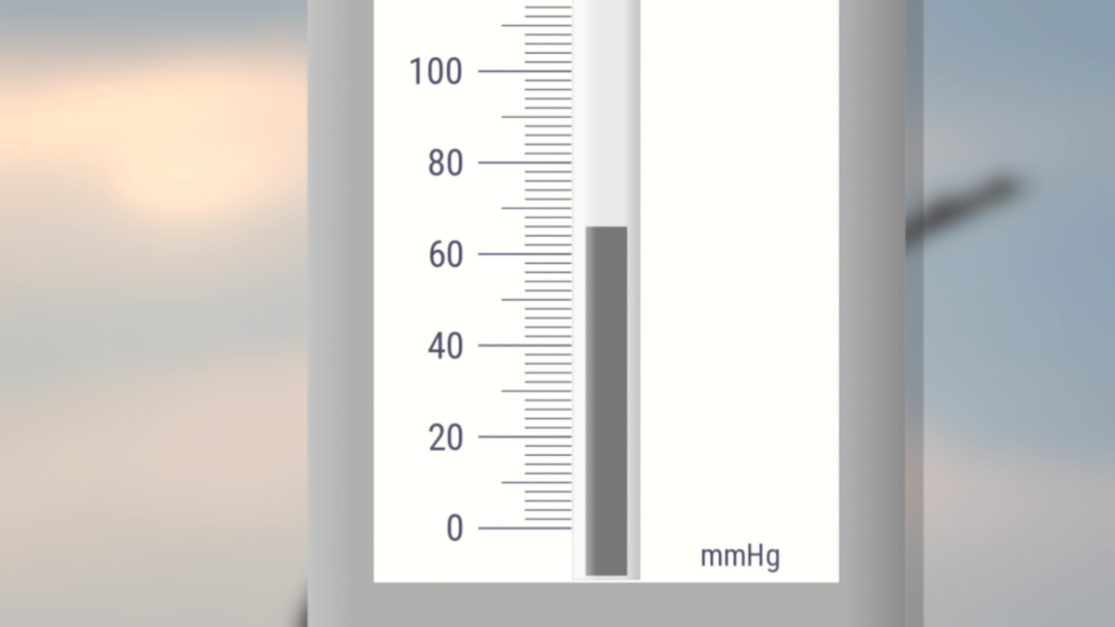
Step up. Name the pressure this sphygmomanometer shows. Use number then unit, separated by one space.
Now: 66 mmHg
